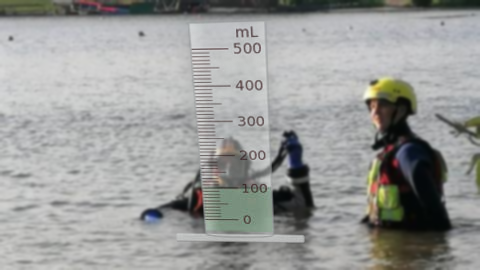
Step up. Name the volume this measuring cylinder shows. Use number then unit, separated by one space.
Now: 100 mL
